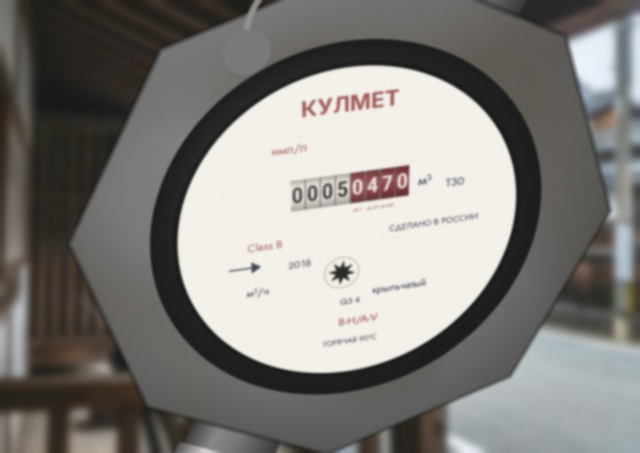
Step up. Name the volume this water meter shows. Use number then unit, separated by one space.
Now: 5.0470 m³
